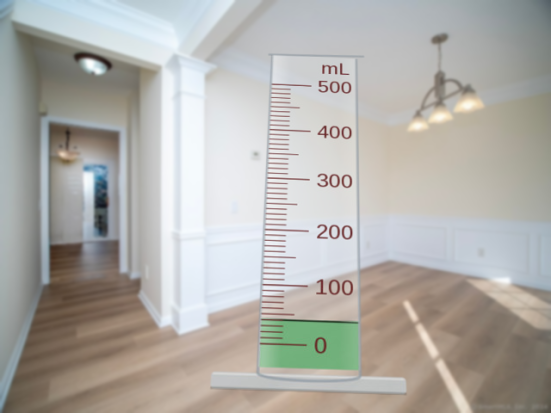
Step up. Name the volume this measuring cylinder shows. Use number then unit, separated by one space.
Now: 40 mL
